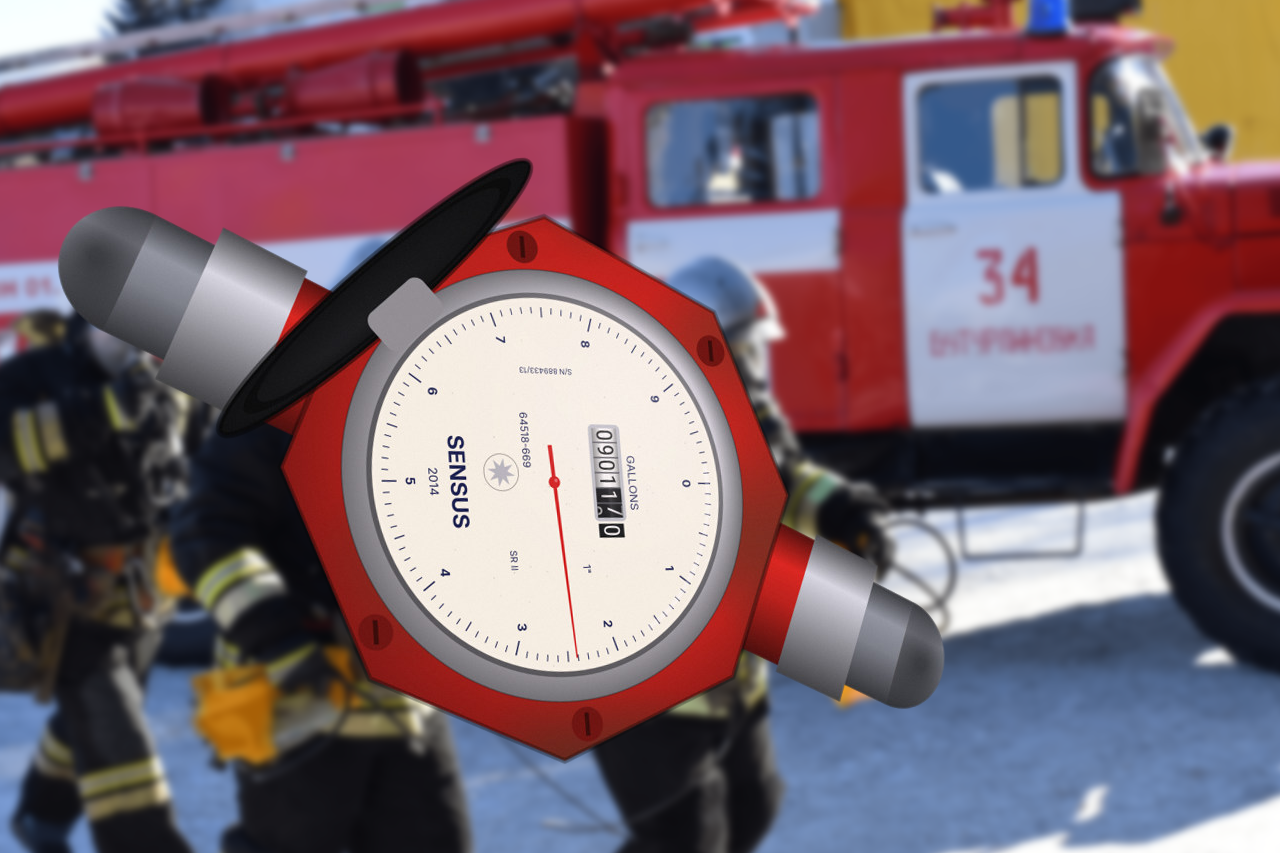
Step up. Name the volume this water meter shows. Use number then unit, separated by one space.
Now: 901172.4 gal
